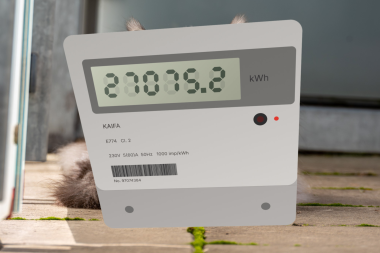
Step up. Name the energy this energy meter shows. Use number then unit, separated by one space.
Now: 27075.2 kWh
